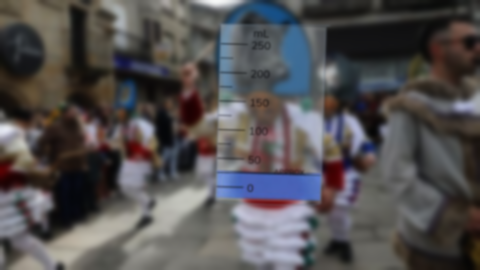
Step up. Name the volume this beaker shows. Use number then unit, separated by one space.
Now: 25 mL
